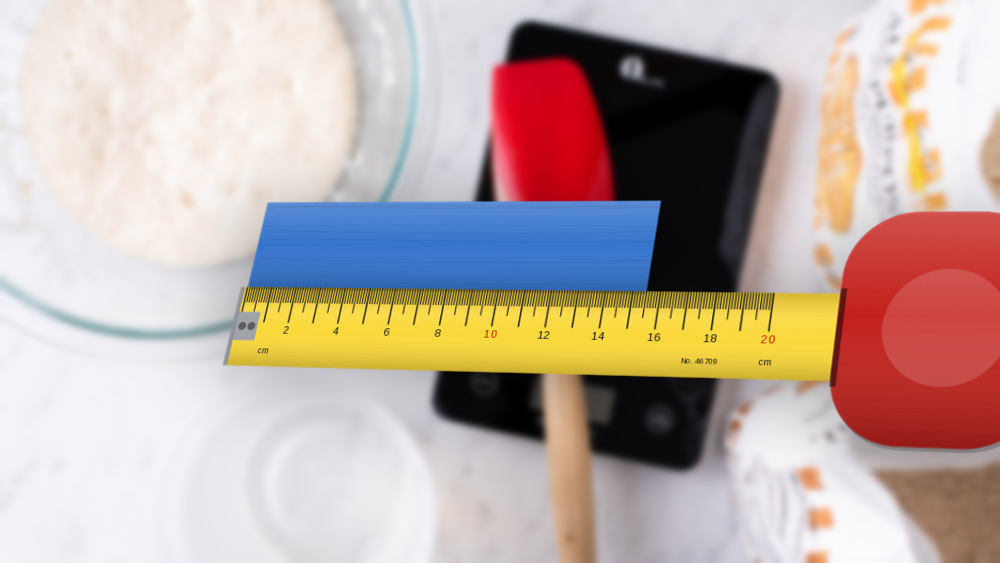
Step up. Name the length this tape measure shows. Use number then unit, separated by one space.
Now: 15.5 cm
